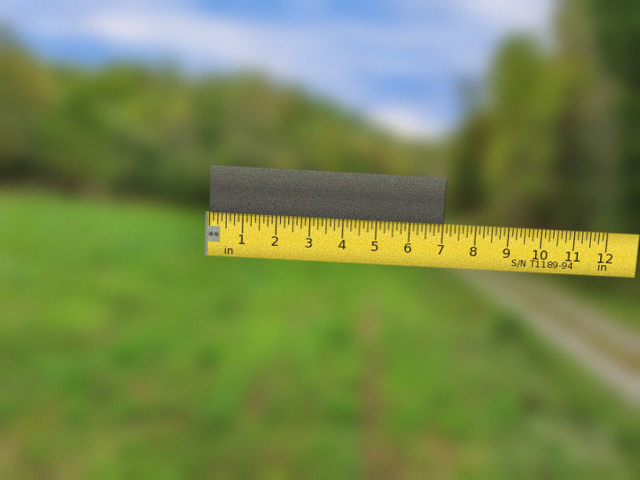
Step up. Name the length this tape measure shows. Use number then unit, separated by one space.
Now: 7 in
